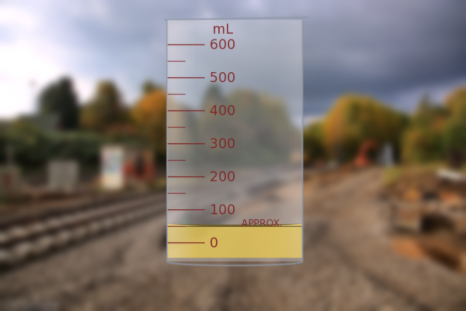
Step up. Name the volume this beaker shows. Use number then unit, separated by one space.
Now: 50 mL
